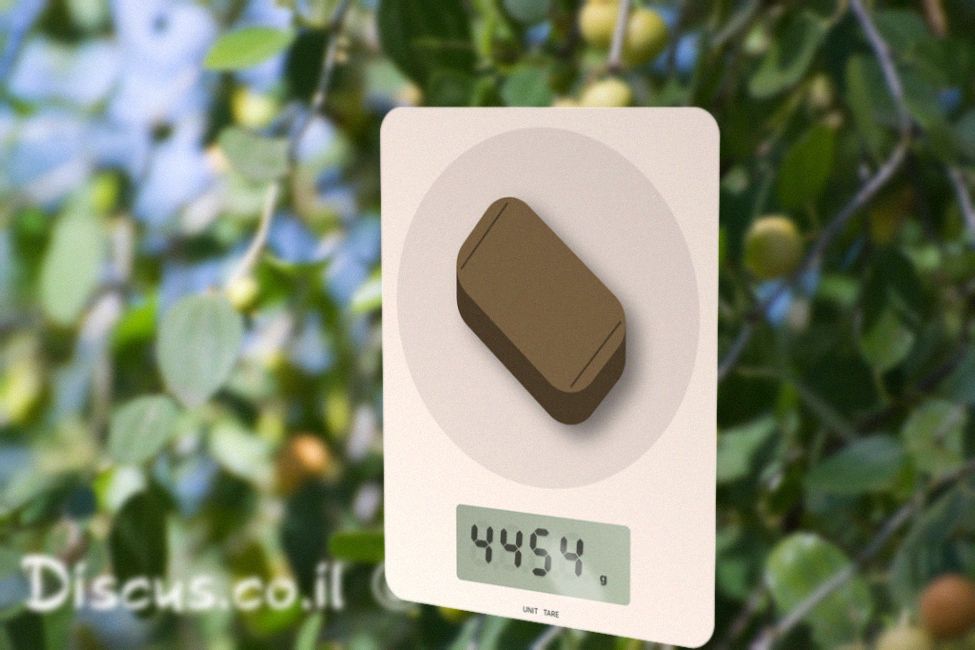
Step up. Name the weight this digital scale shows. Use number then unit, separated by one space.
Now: 4454 g
